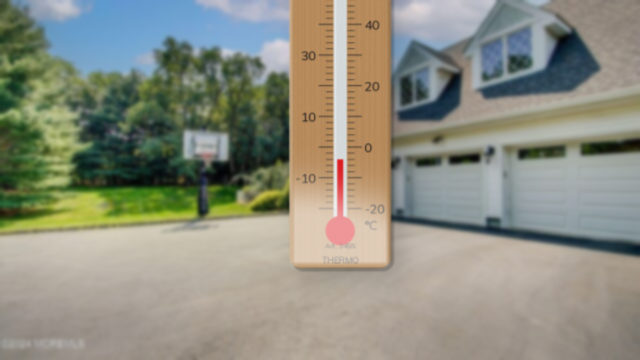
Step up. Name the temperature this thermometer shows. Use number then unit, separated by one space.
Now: -4 °C
